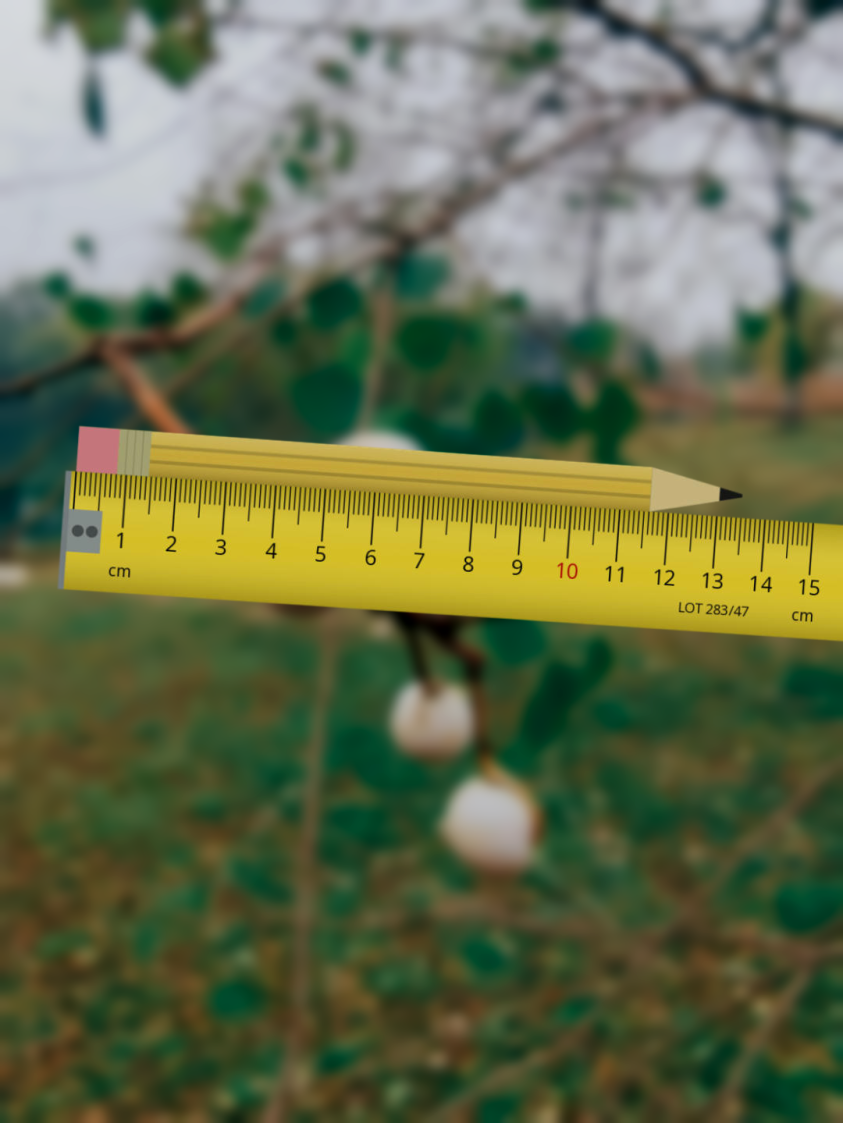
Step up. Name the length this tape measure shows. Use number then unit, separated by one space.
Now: 13.5 cm
